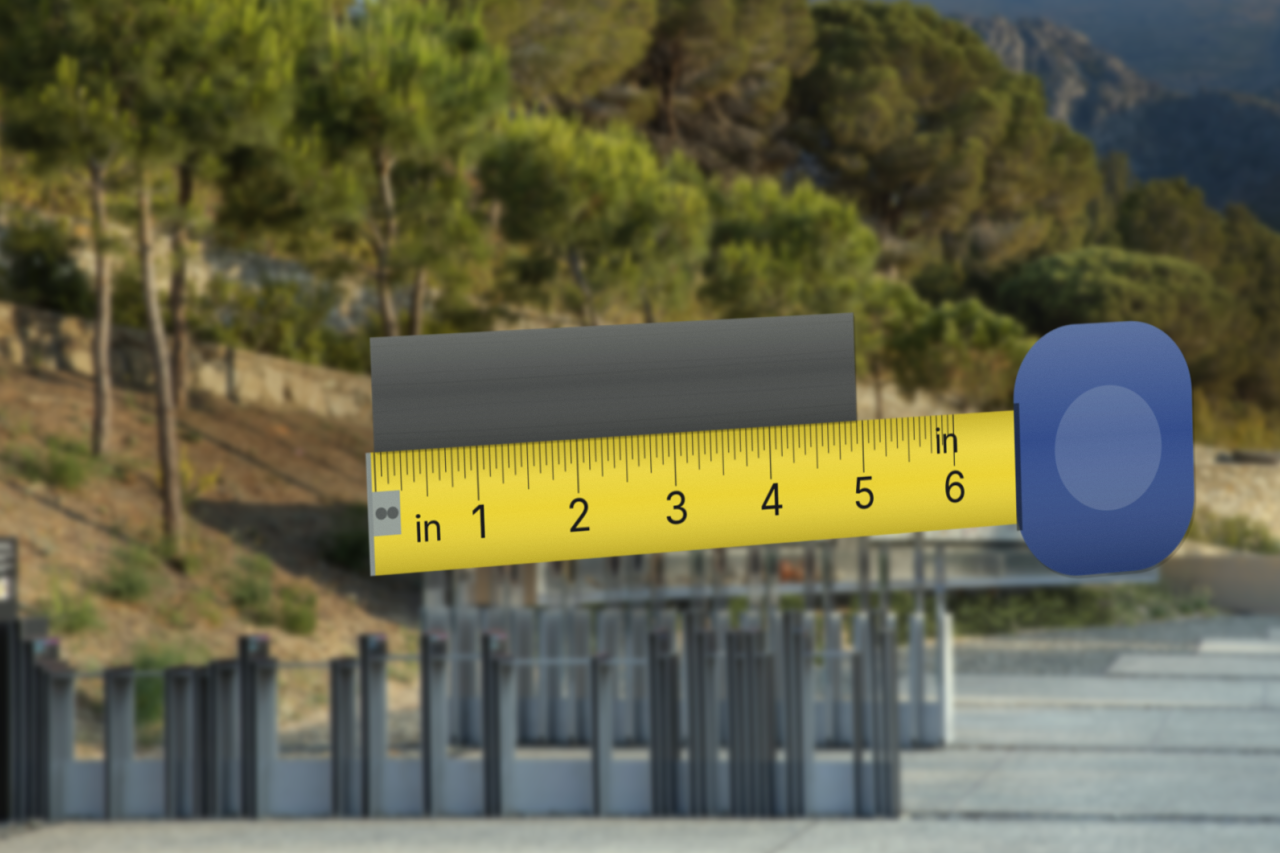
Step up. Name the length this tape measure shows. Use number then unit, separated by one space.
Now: 4.9375 in
